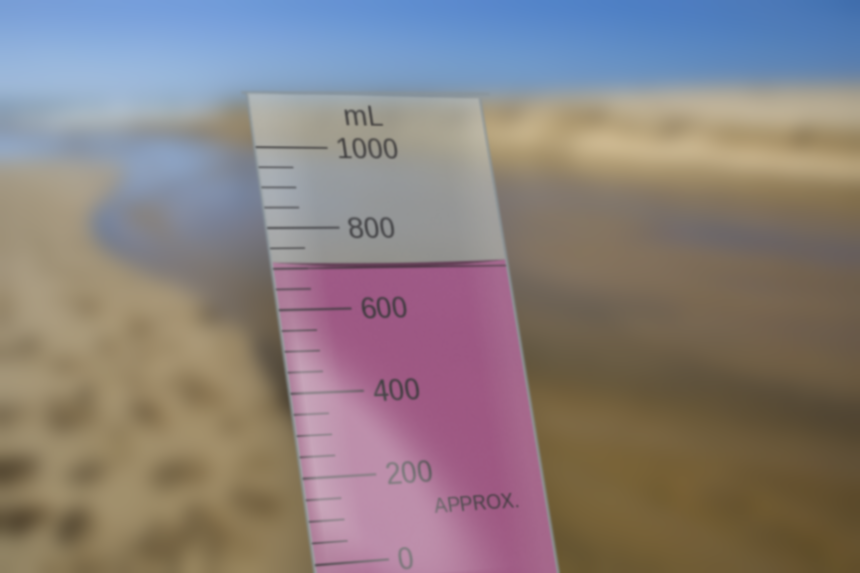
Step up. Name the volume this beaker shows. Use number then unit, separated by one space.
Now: 700 mL
